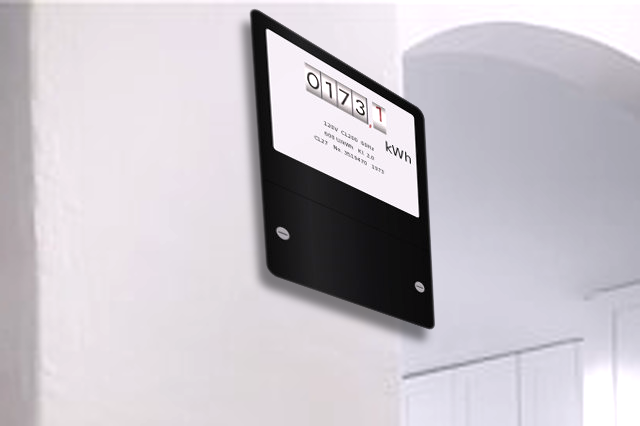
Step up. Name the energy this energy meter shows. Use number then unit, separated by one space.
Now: 173.1 kWh
